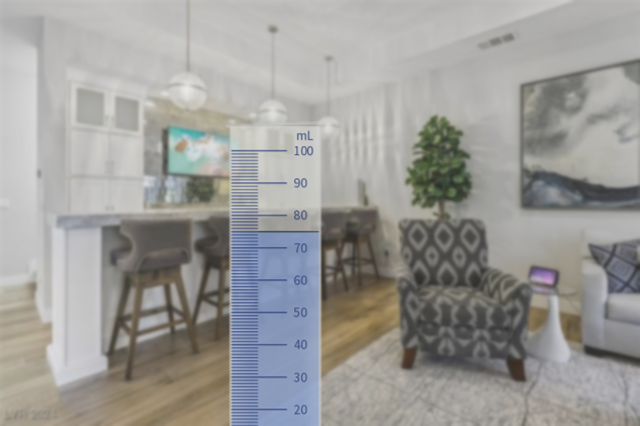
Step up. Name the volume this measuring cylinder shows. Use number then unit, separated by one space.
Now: 75 mL
